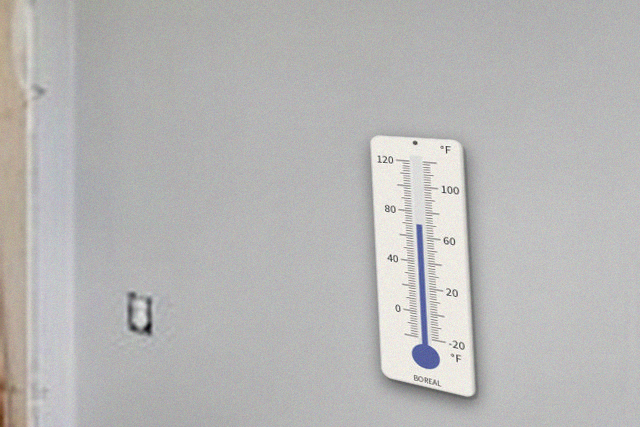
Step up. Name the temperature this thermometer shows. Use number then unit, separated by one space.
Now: 70 °F
